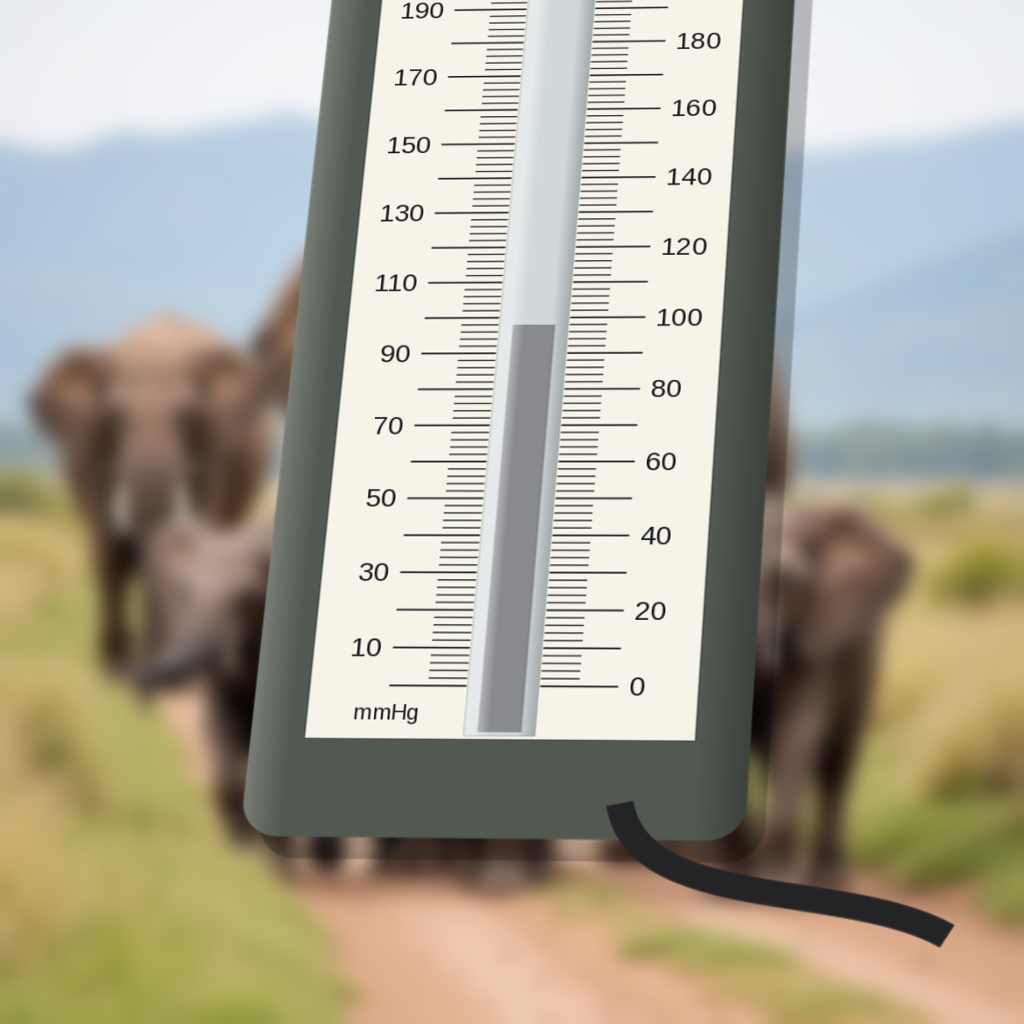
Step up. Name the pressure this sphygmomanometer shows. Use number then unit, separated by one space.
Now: 98 mmHg
